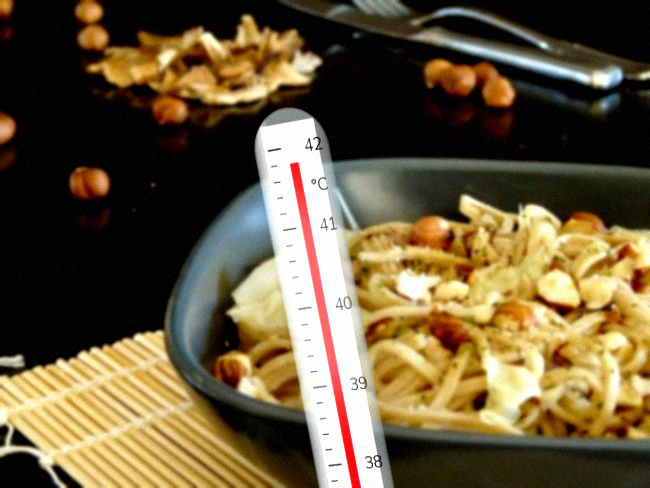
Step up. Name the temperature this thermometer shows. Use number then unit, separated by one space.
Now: 41.8 °C
